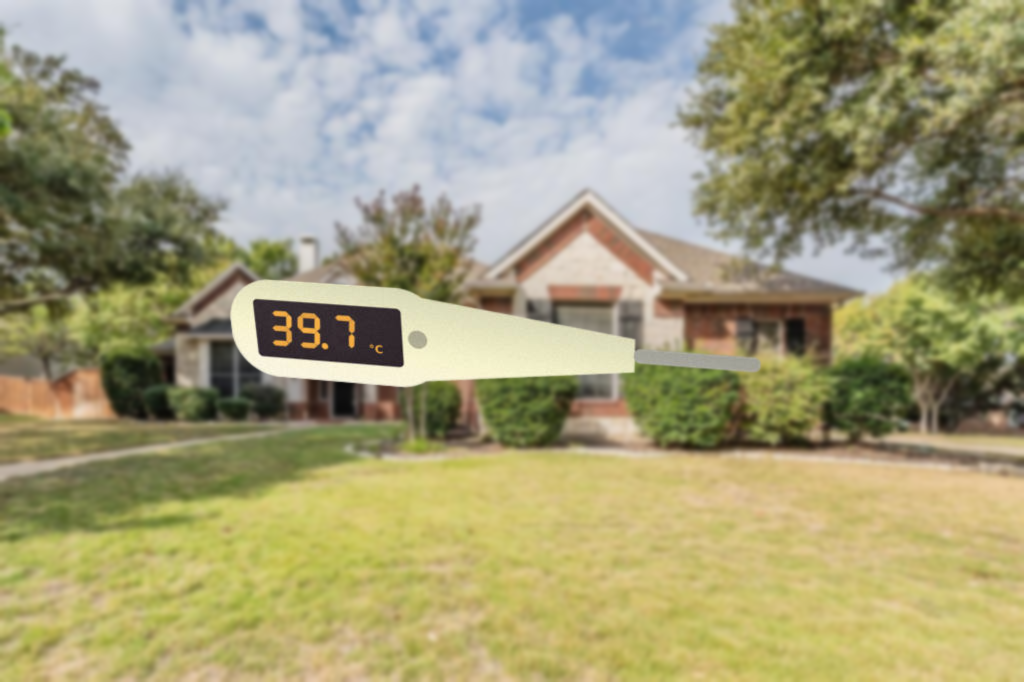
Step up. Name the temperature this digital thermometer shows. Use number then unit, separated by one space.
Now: 39.7 °C
